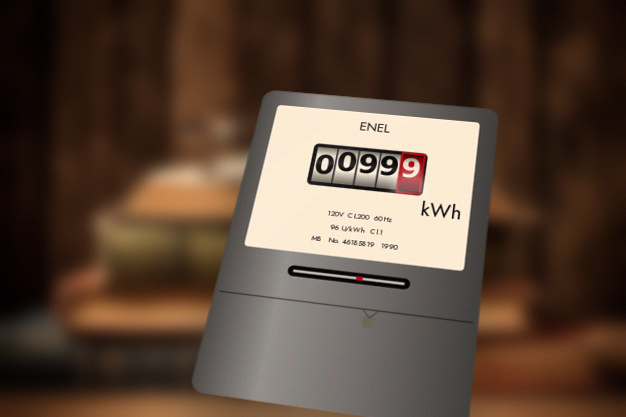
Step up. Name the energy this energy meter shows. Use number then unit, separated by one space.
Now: 99.9 kWh
